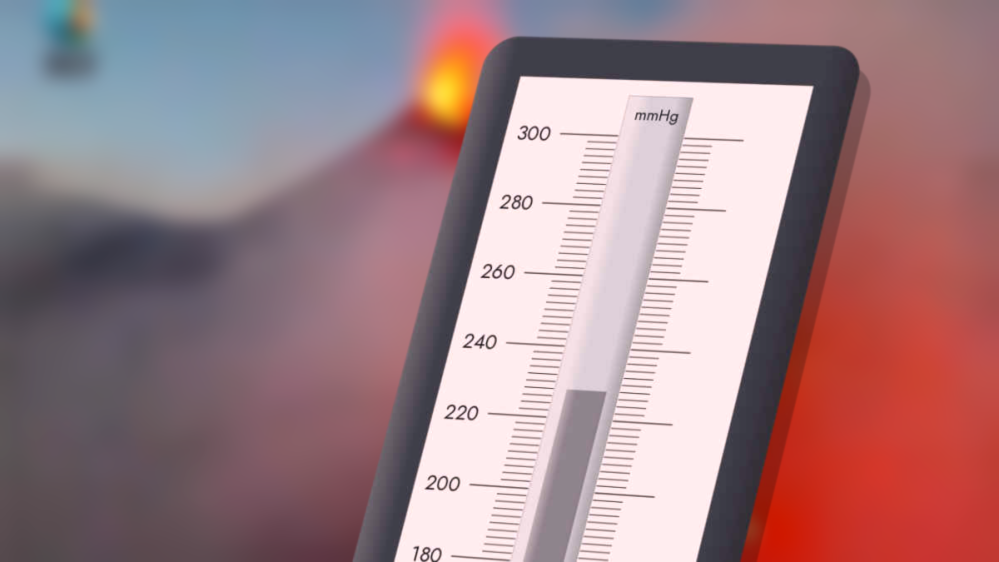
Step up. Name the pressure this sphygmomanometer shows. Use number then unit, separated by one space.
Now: 228 mmHg
